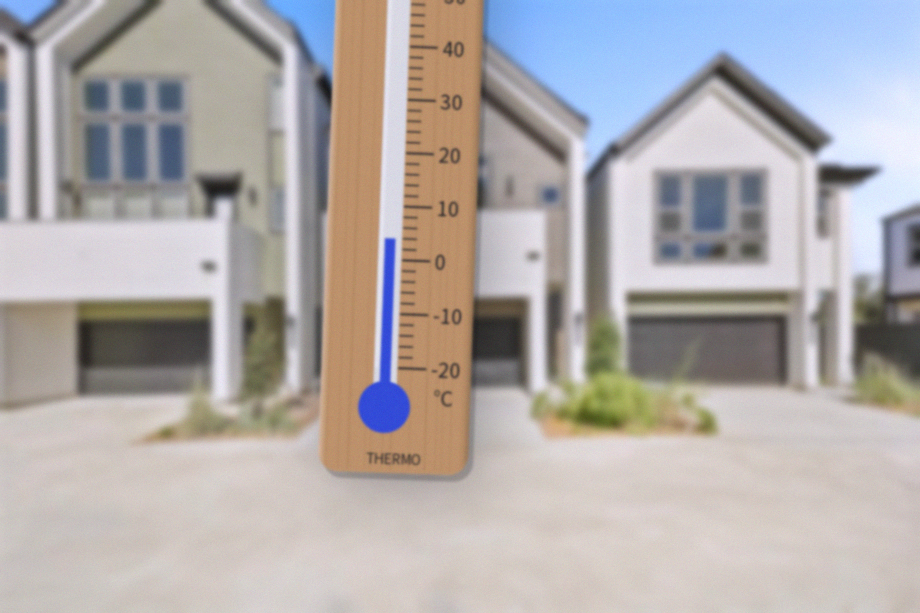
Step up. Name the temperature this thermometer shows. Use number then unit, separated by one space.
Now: 4 °C
